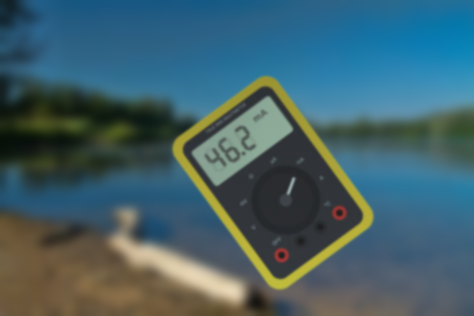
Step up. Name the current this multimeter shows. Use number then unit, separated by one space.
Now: 46.2 mA
